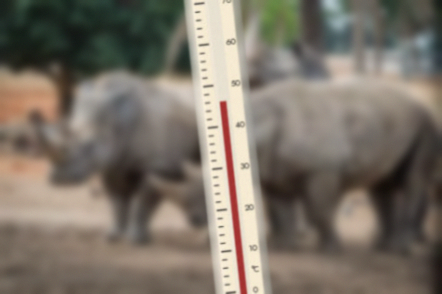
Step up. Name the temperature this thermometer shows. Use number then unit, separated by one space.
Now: 46 °C
